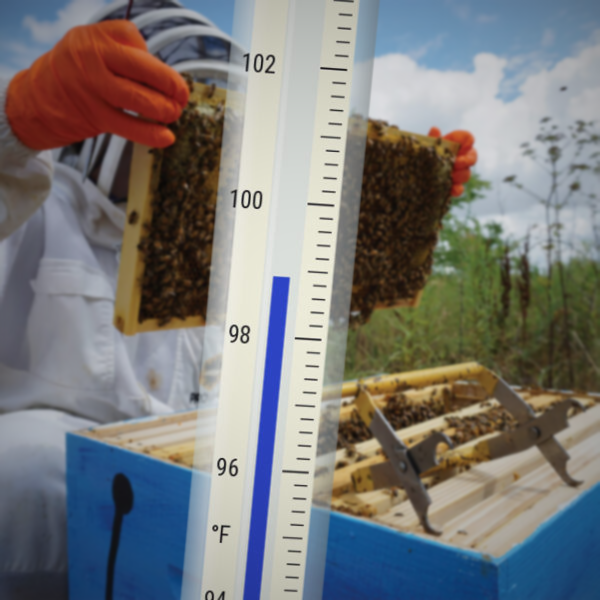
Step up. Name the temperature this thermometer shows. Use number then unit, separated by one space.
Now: 98.9 °F
